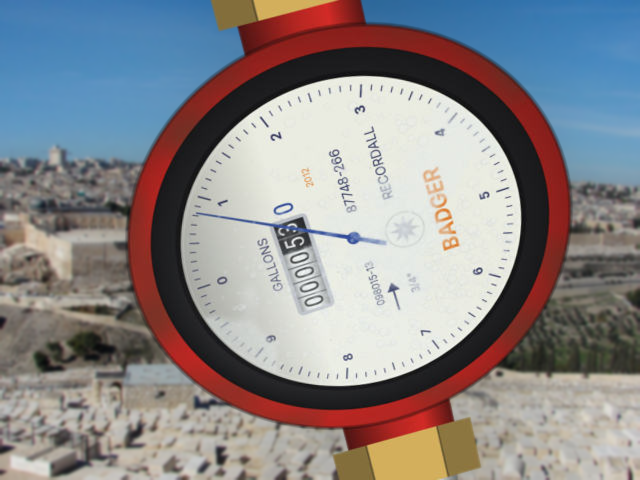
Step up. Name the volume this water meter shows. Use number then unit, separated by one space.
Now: 530.8 gal
